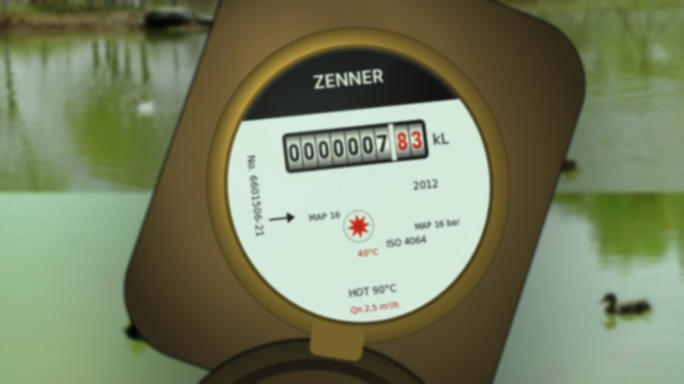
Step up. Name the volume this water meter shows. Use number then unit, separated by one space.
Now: 7.83 kL
